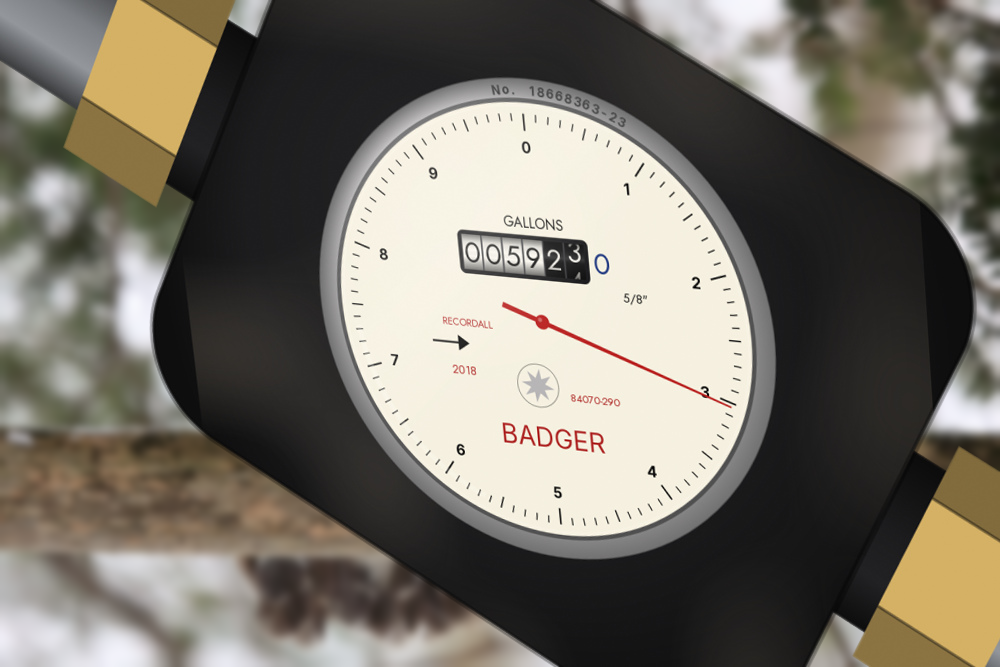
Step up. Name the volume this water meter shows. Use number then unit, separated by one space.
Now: 59233.0 gal
